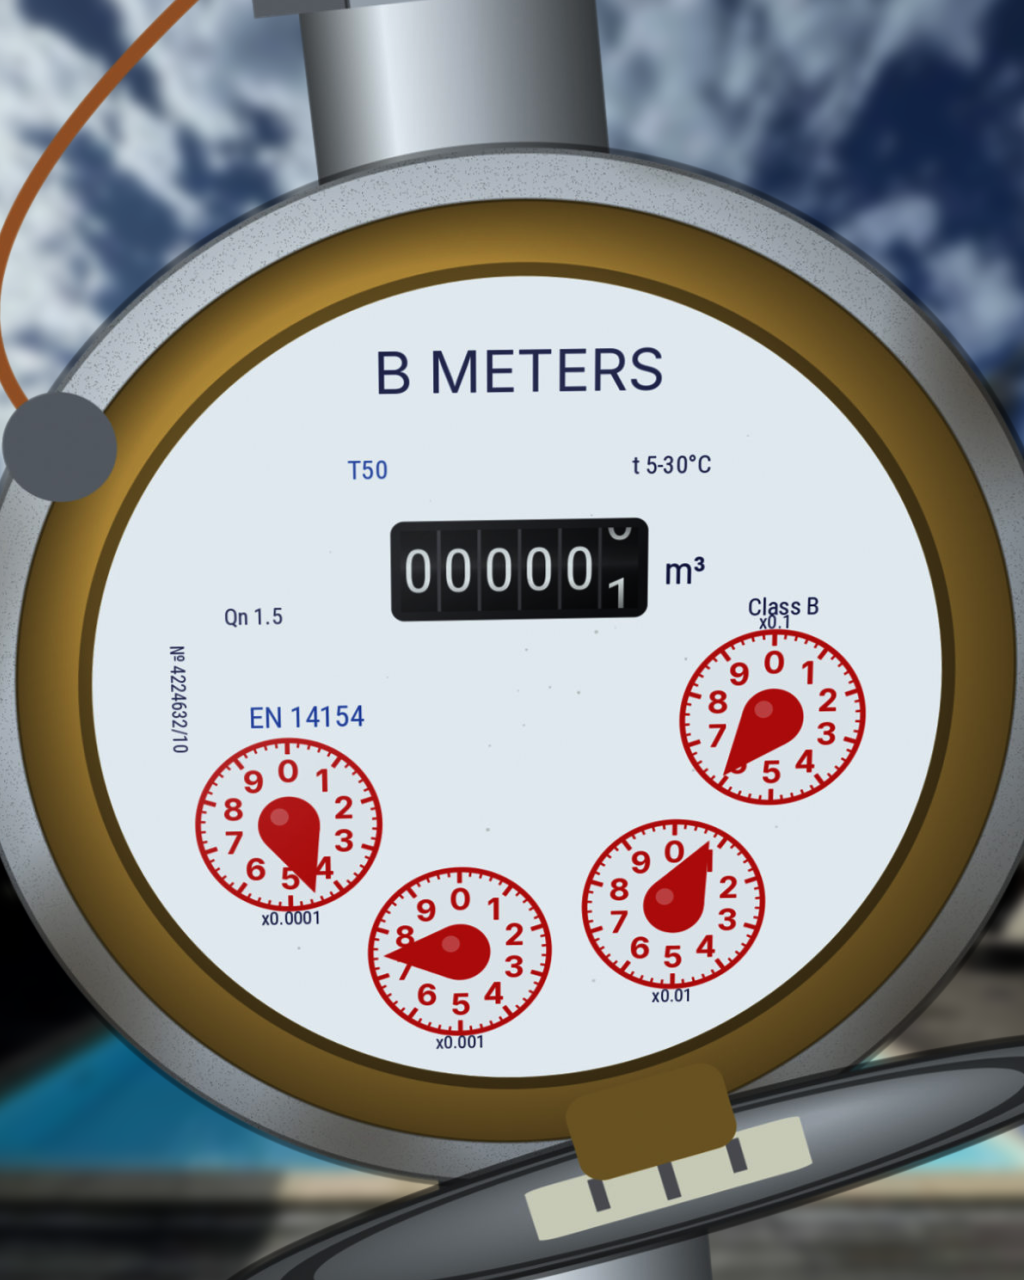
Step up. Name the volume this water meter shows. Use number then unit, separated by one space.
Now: 0.6074 m³
